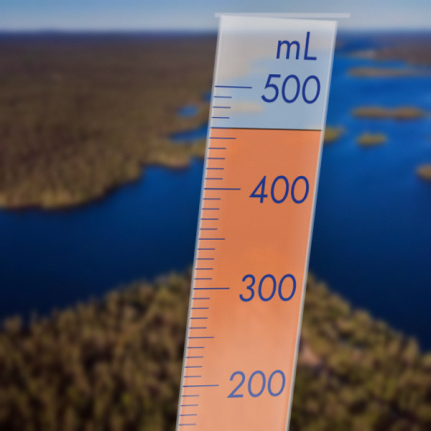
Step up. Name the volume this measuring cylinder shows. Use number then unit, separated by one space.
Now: 460 mL
